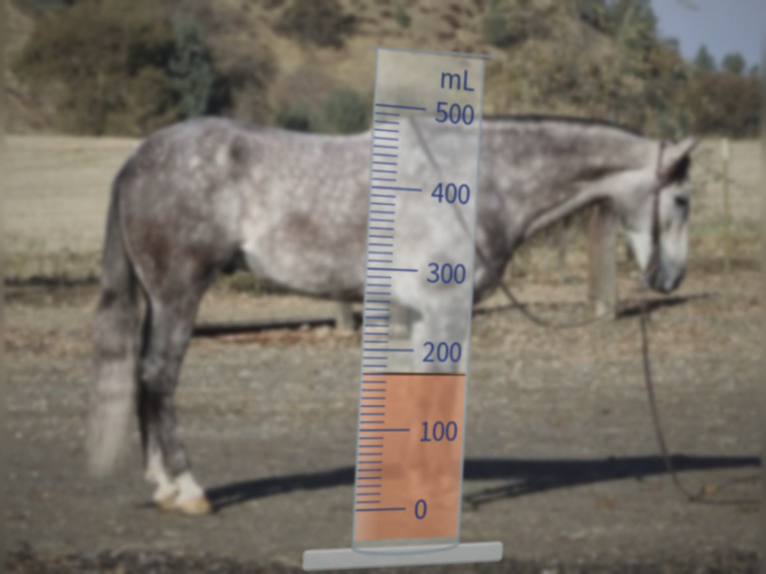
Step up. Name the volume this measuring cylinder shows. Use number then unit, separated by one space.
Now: 170 mL
